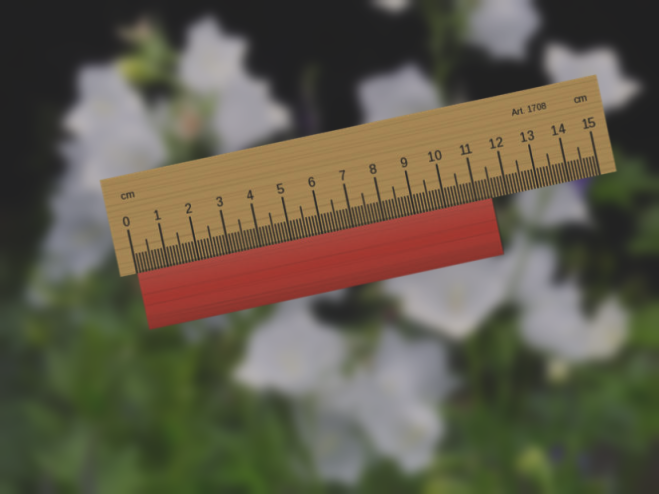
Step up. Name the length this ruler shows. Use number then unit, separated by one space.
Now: 11.5 cm
